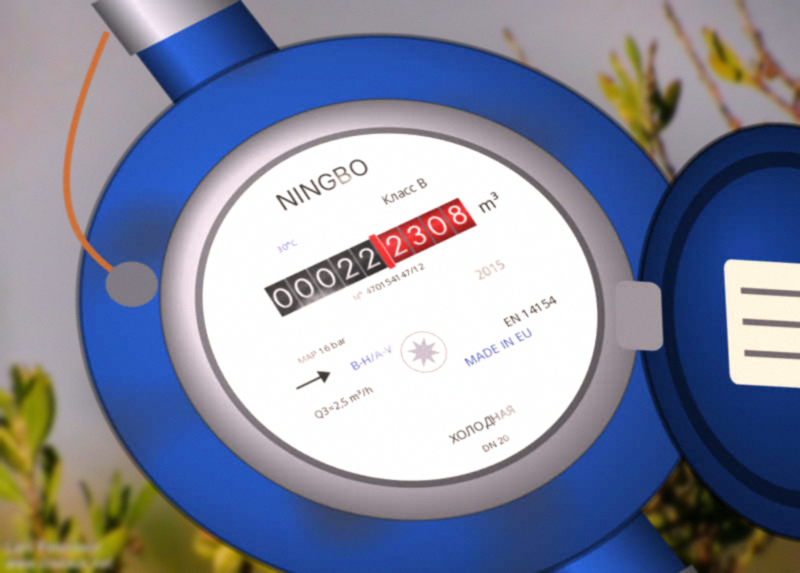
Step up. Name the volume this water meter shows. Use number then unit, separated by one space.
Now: 22.2308 m³
